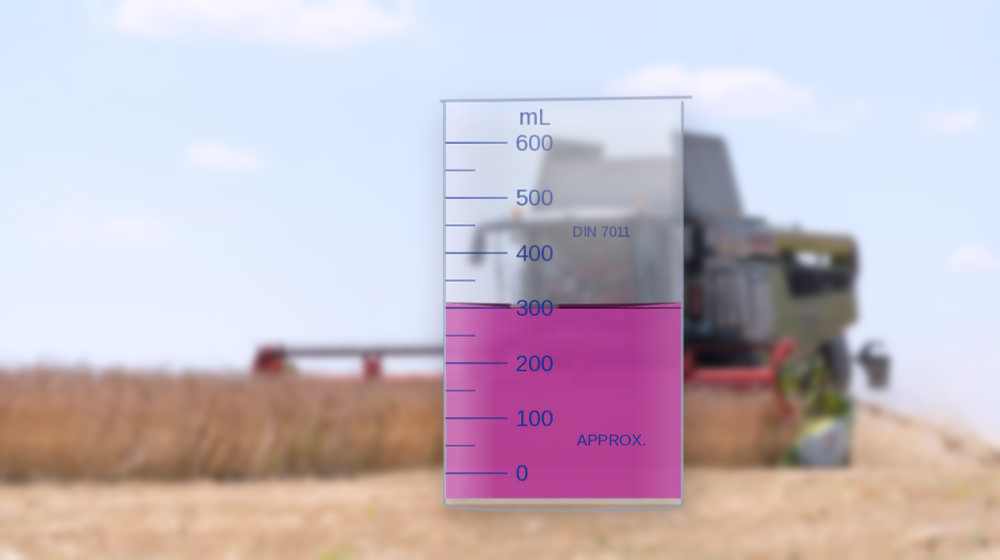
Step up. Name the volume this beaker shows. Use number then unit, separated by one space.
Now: 300 mL
